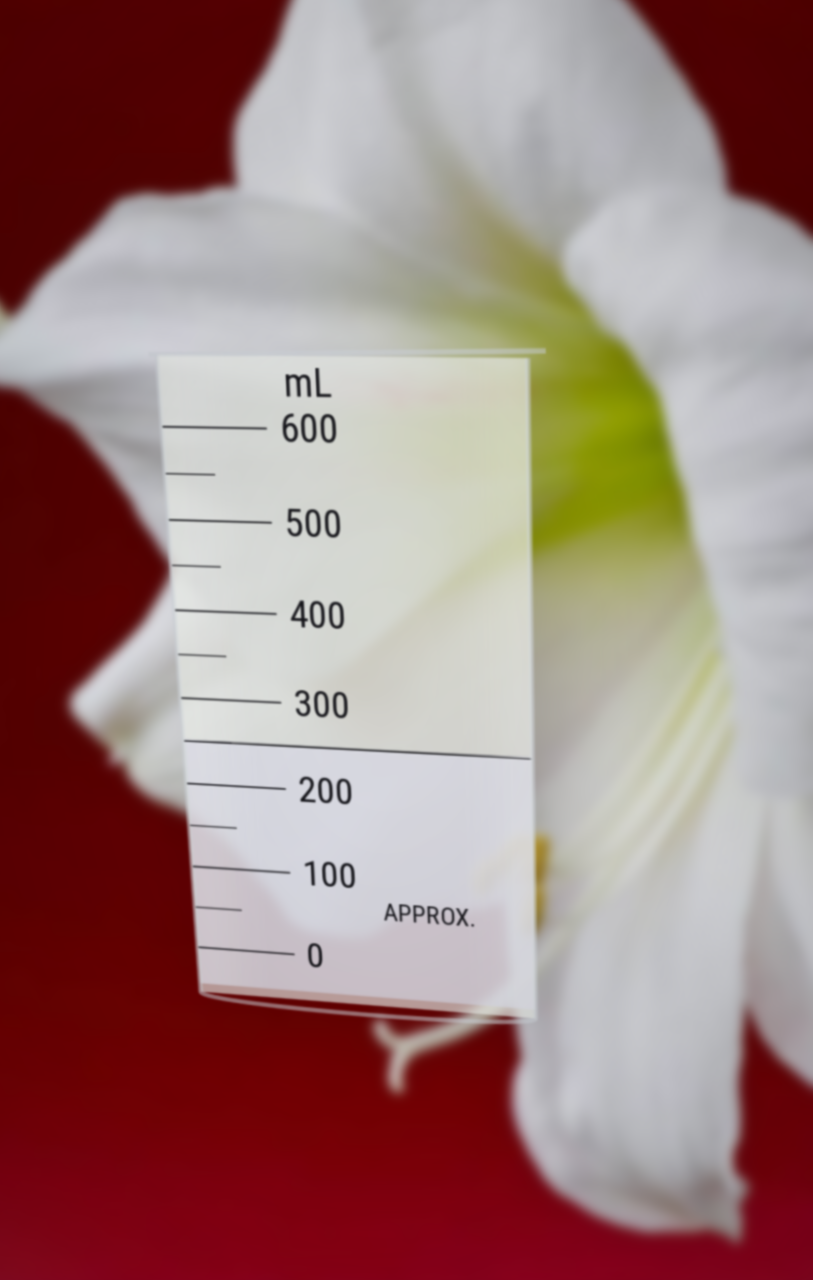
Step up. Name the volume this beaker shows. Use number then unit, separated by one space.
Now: 250 mL
